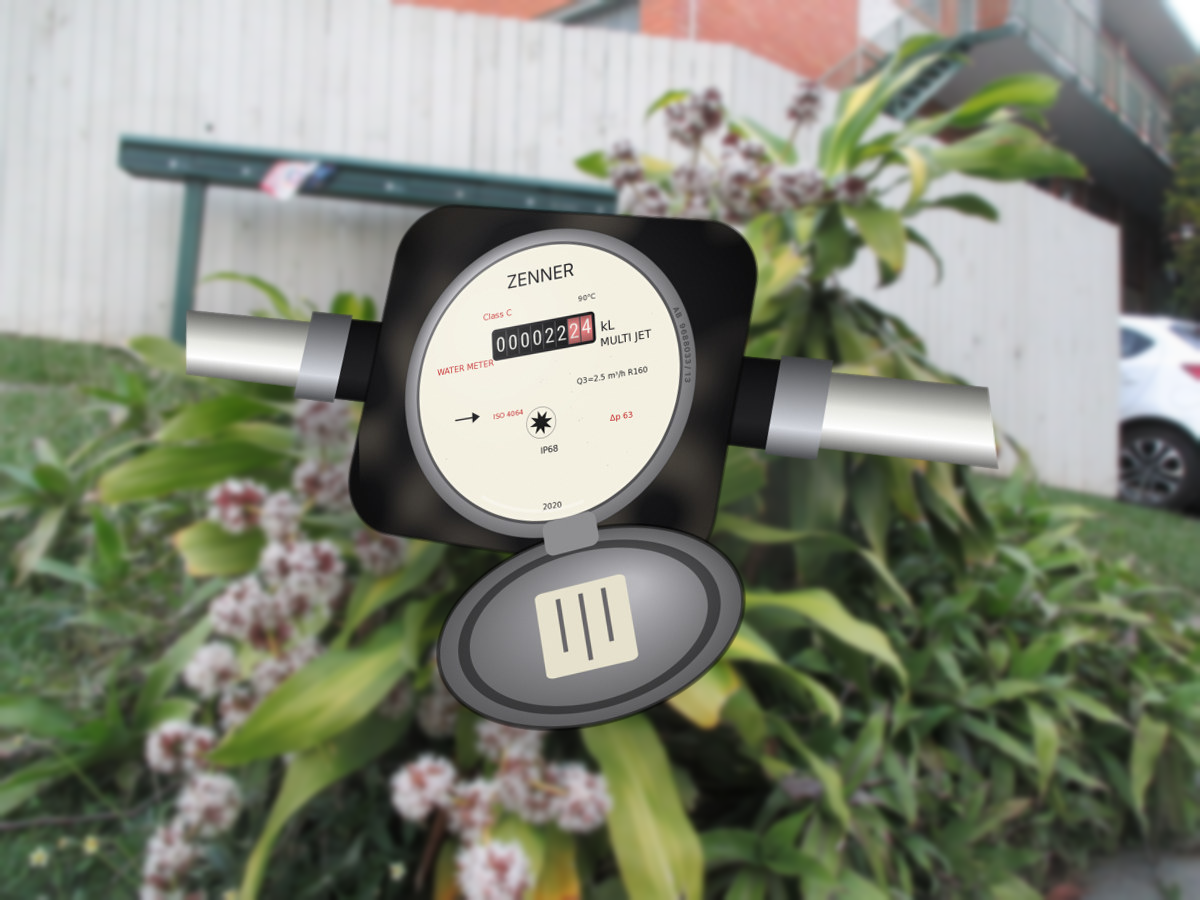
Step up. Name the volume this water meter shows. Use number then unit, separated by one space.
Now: 22.24 kL
